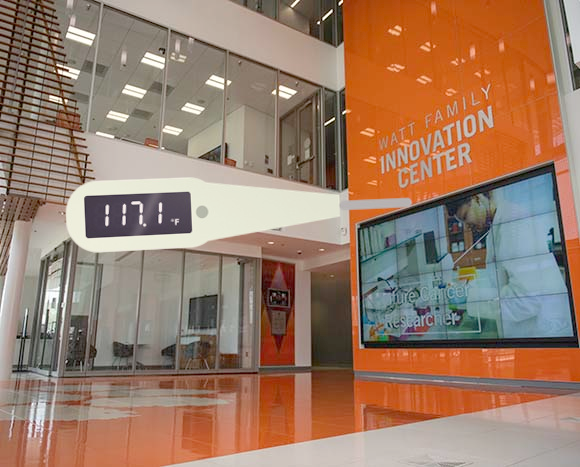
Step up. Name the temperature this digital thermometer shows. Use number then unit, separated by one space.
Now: 117.1 °F
